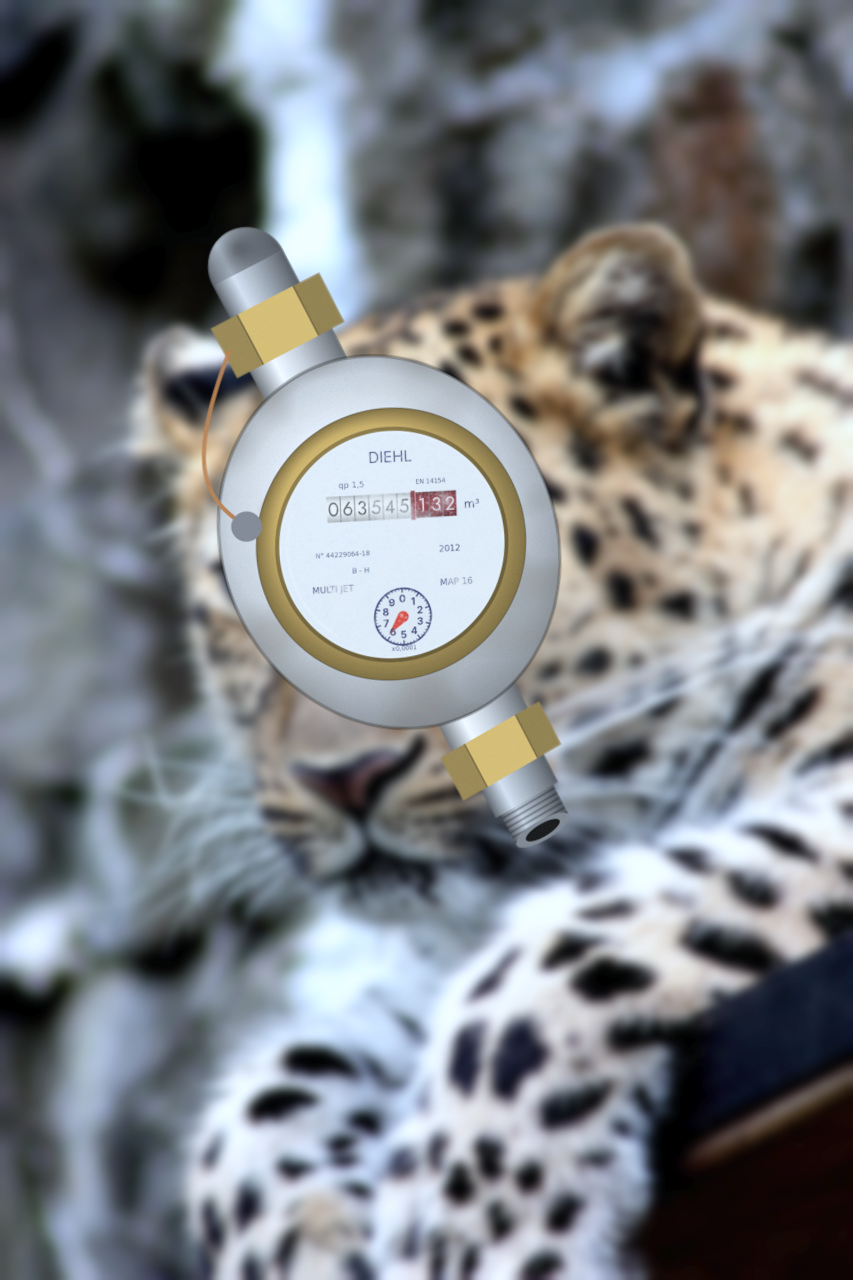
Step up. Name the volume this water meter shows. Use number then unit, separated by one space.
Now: 63545.1326 m³
